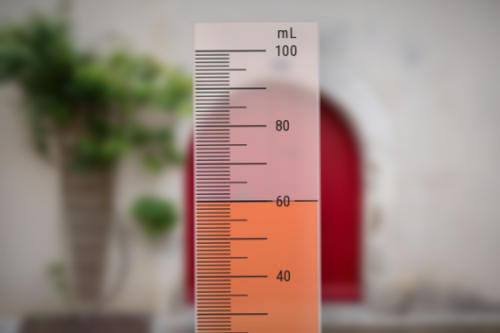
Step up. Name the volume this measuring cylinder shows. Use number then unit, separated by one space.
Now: 60 mL
